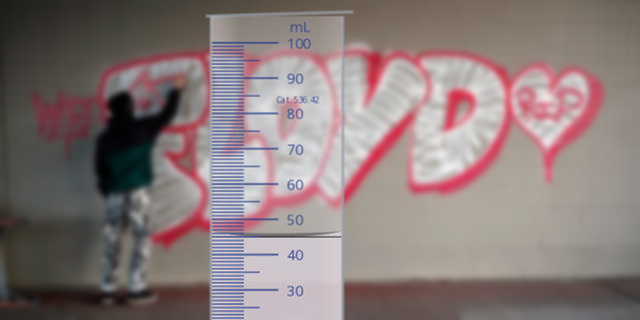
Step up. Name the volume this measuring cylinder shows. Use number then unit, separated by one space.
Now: 45 mL
